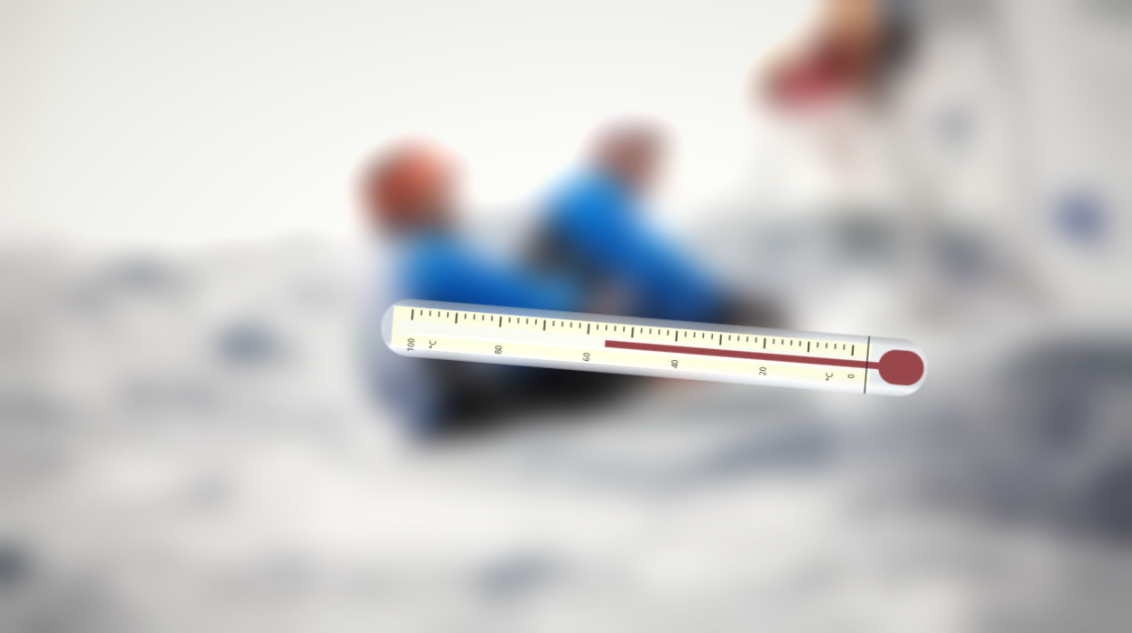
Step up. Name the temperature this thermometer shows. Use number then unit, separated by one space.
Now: 56 °C
